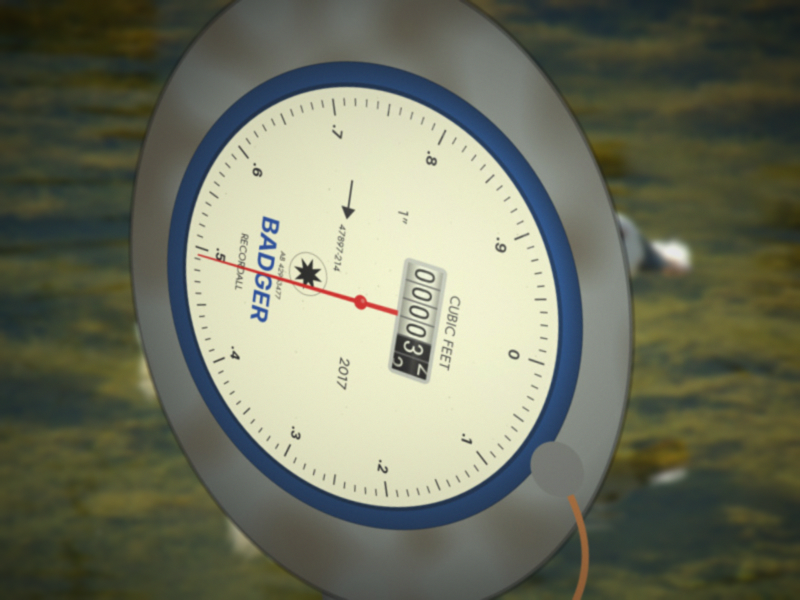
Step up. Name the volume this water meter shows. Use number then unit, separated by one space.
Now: 32.49 ft³
